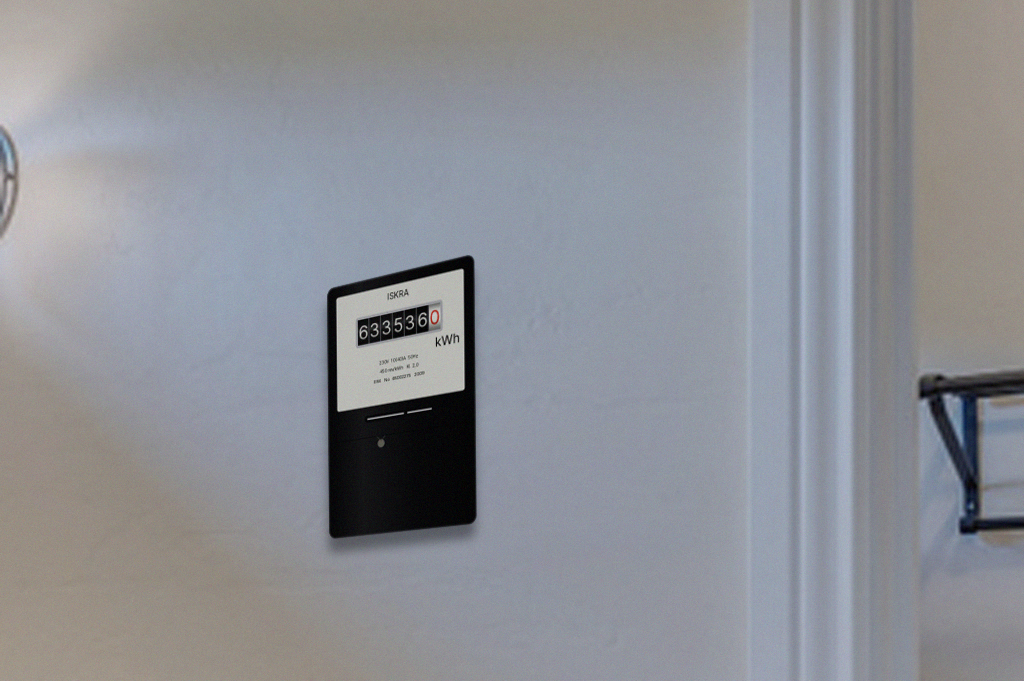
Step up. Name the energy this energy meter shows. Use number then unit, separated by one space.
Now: 633536.0 kWh
